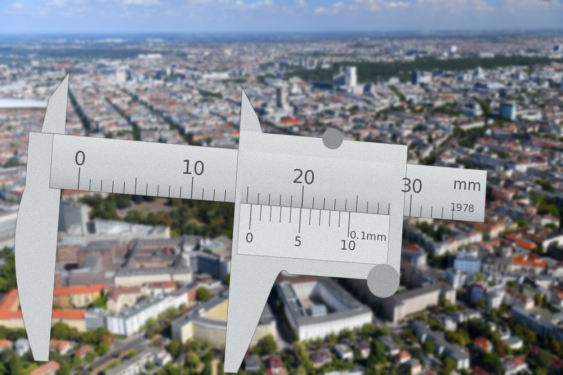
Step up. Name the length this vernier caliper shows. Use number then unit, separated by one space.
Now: 15.4 mm
